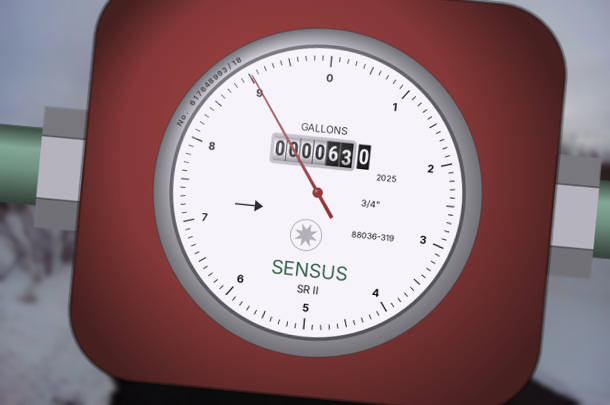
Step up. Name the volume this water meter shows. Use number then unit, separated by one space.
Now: 629.0 gal
